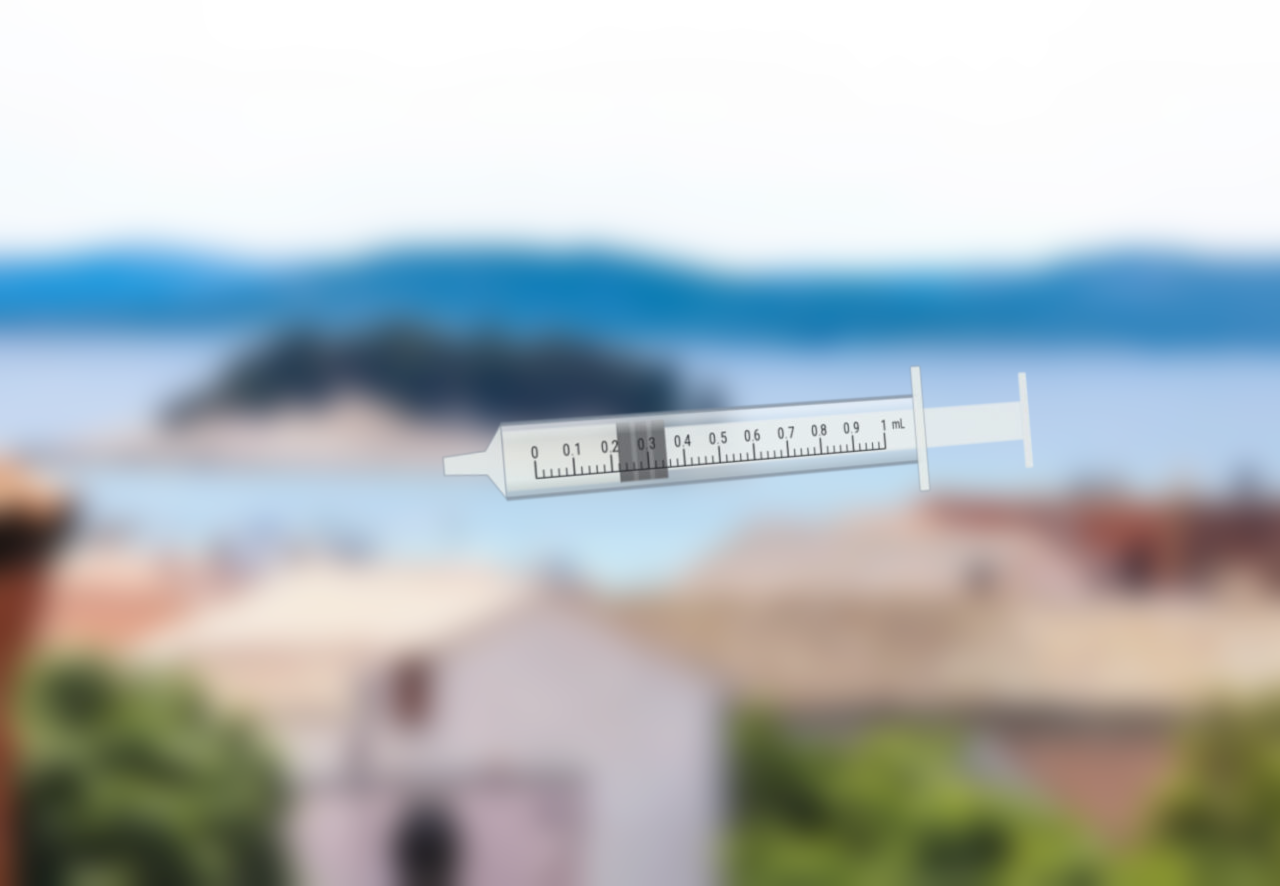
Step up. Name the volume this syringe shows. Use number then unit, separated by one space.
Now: 0.22 mL
